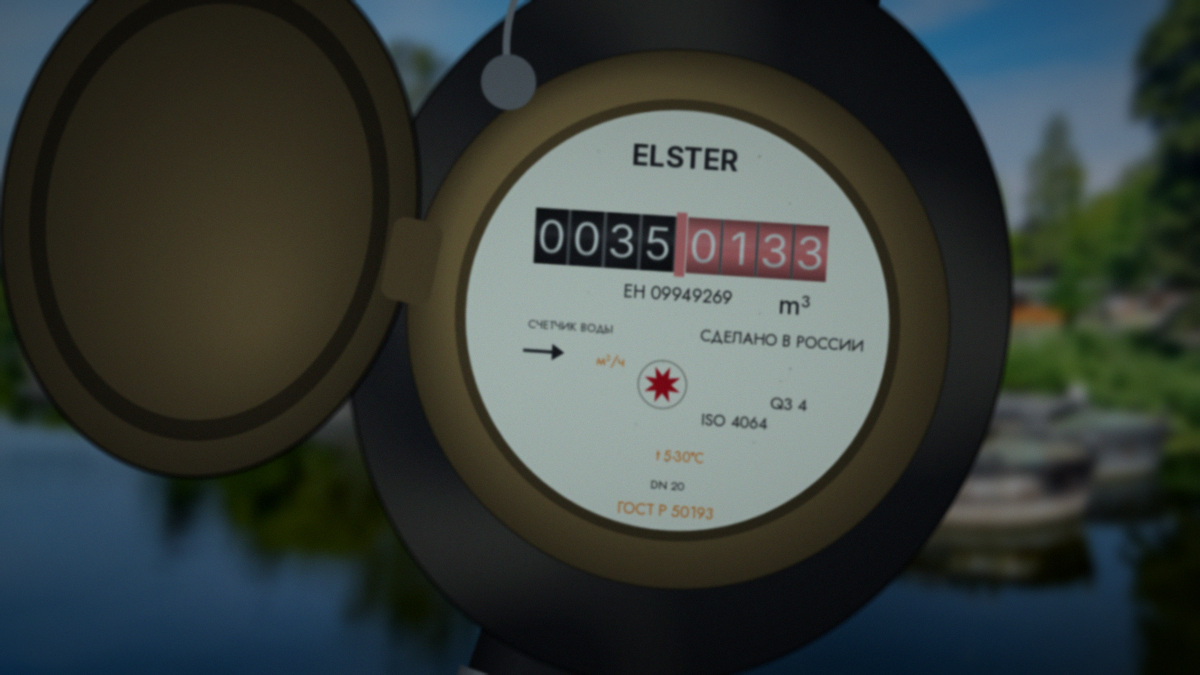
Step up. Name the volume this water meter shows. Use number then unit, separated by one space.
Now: 35.0133 m³
